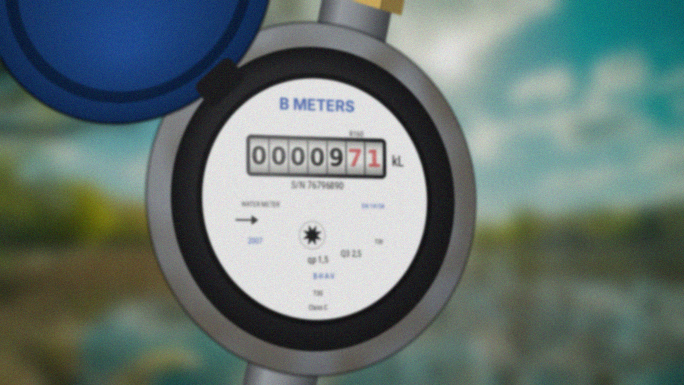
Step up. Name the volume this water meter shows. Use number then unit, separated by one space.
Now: 9.71 kL
